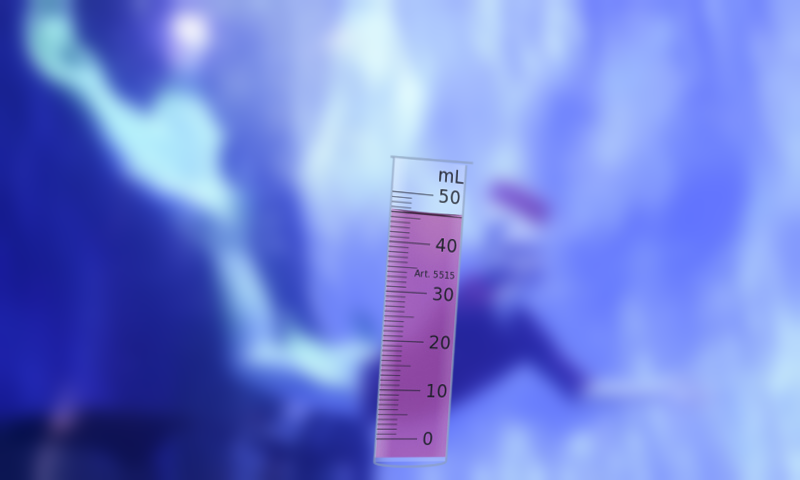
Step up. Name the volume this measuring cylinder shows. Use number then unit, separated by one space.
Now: 46 mL
